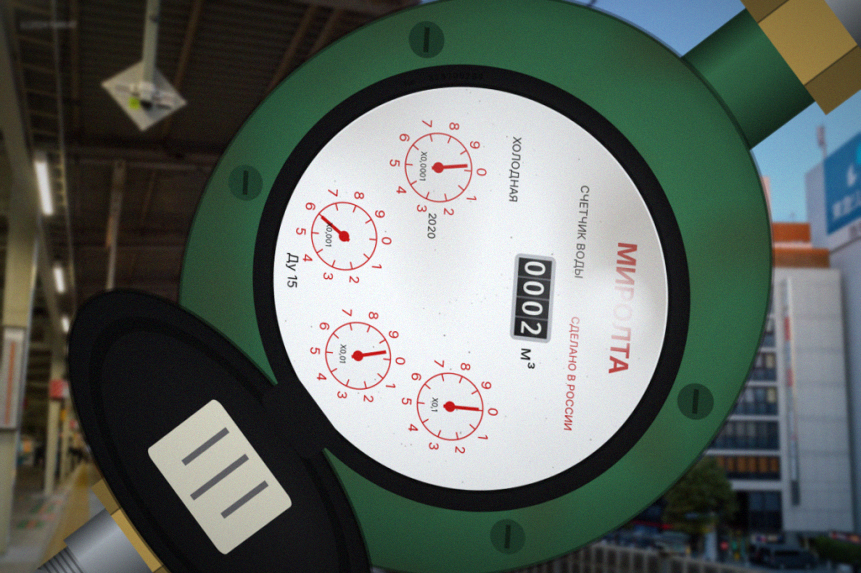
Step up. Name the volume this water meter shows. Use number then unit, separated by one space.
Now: 1.9959 m³
